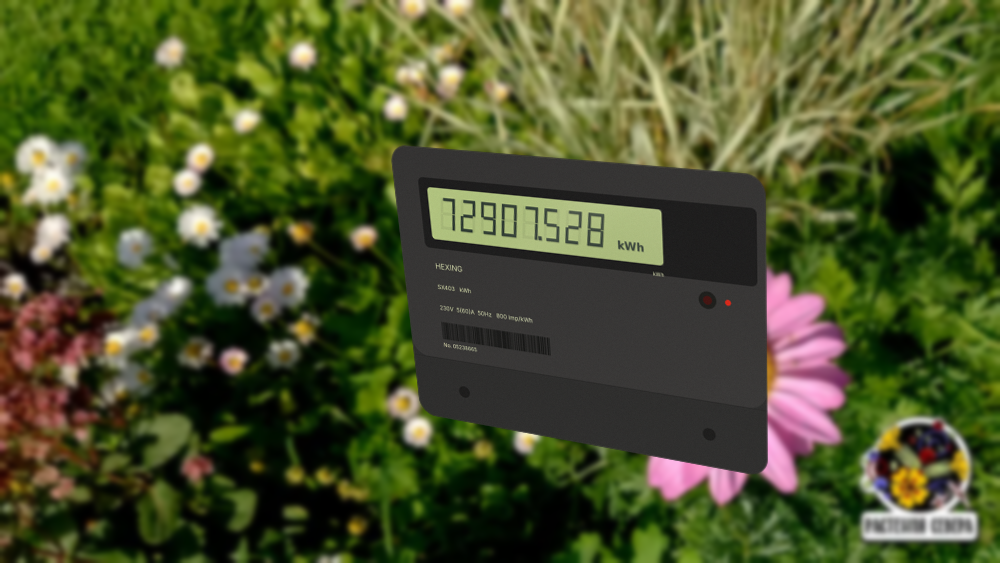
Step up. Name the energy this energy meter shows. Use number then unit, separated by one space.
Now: 72907.528 kWh
